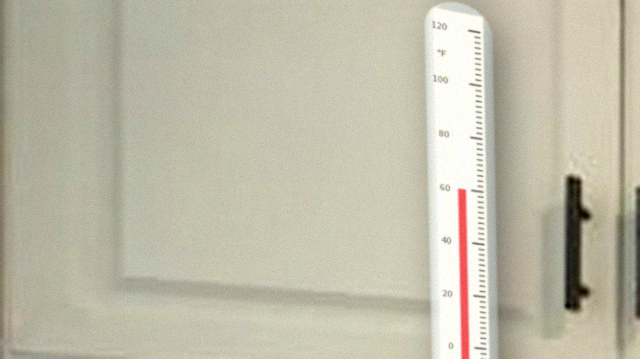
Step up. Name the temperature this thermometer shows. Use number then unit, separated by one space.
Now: 60 °F
